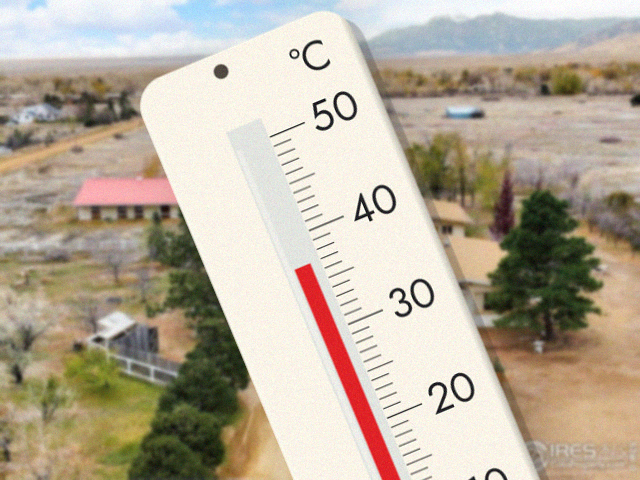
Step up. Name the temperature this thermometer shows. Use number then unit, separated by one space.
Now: 37 °C
